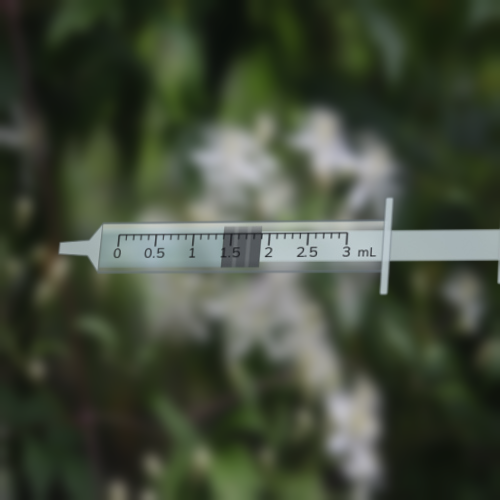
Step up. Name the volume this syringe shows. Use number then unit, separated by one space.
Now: 1.4 mL
